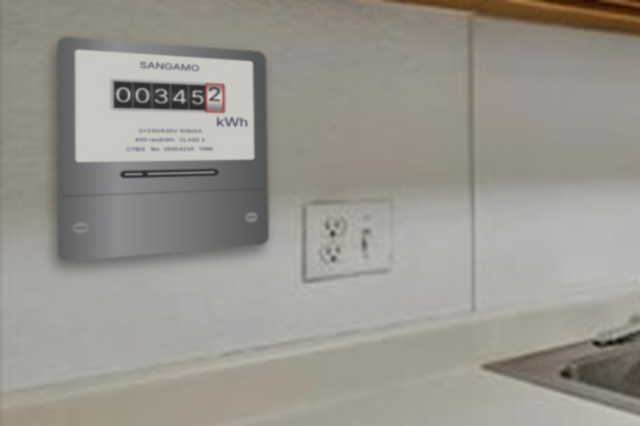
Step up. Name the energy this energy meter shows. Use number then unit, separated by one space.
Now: 345.2 kWh
